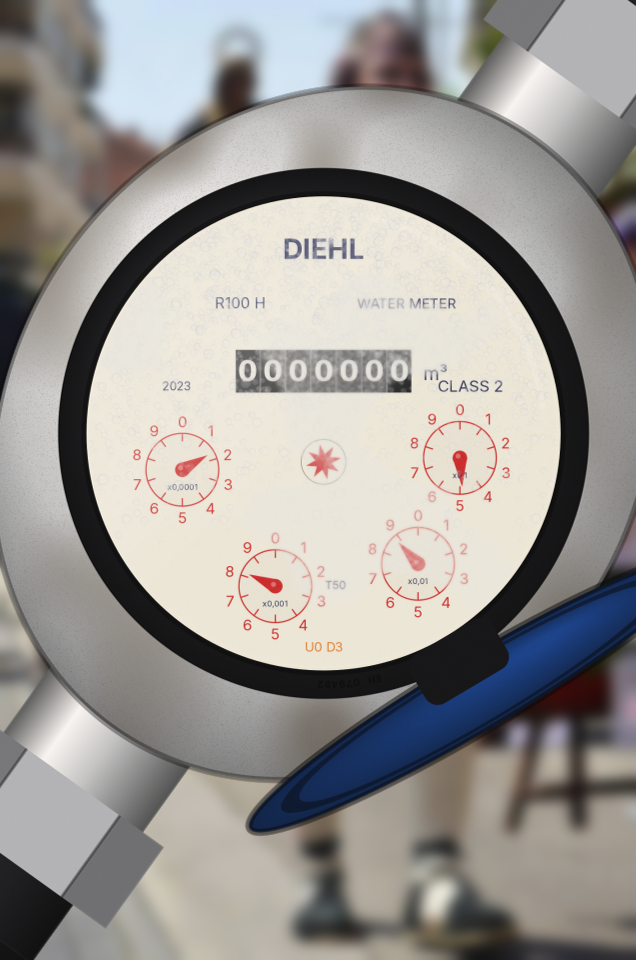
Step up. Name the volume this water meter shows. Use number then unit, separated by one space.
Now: 0.4881 m³
